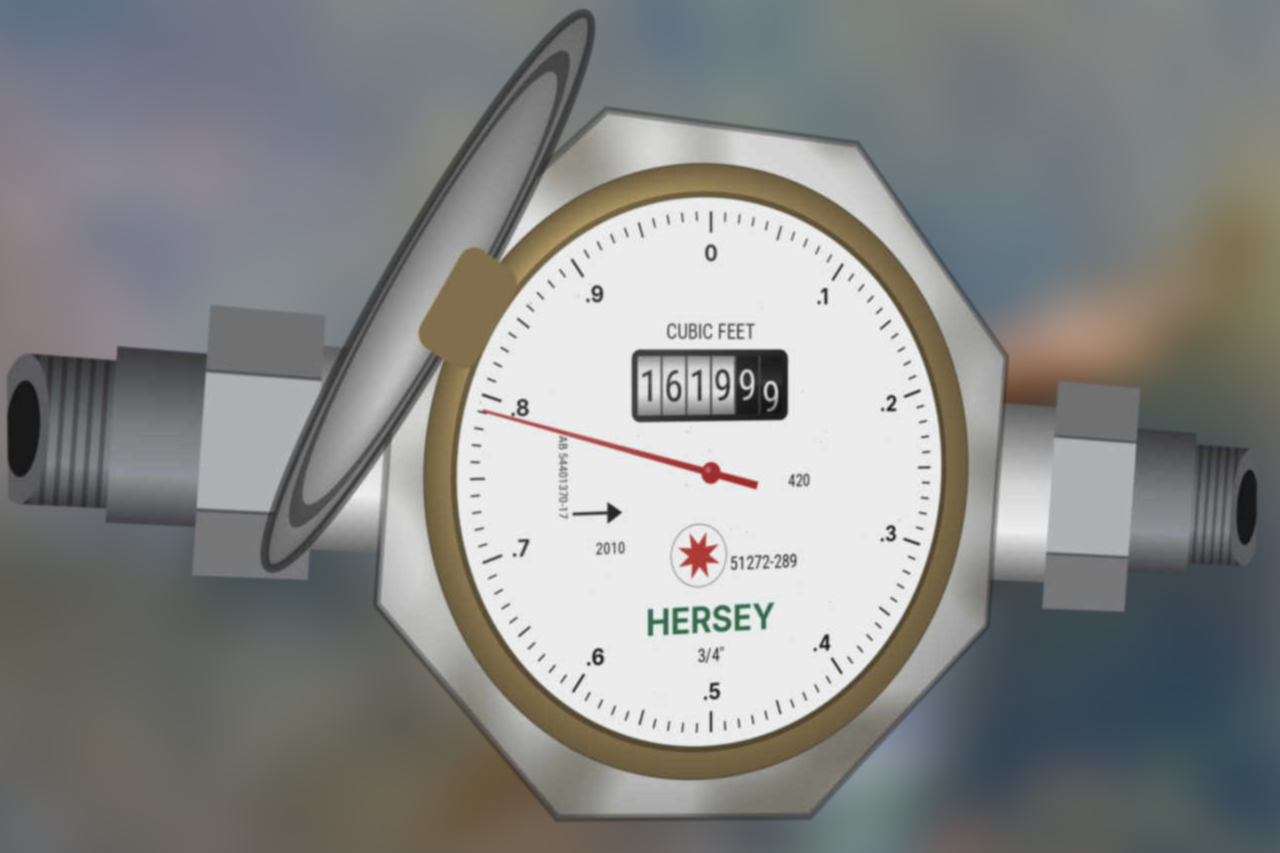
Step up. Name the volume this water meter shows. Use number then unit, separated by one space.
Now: 161998.79 ft³
